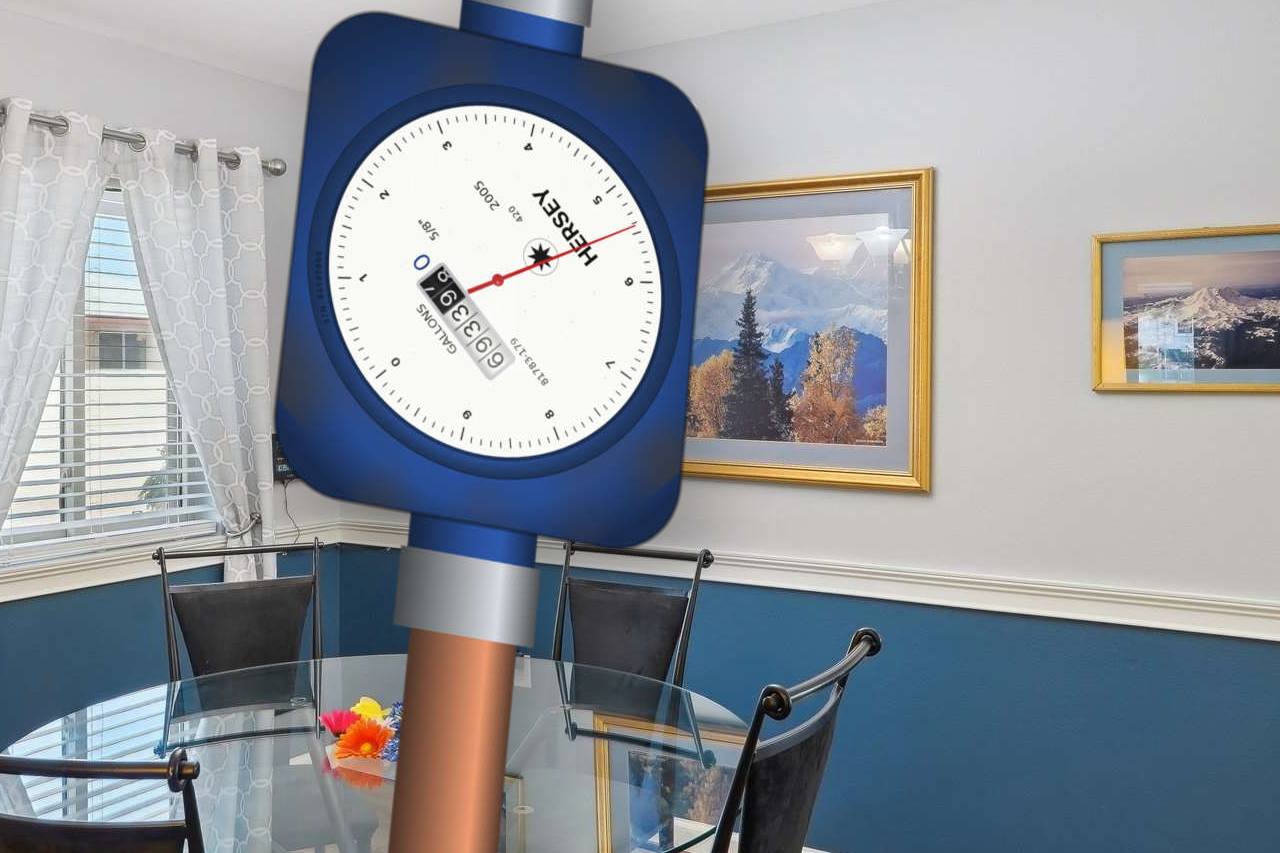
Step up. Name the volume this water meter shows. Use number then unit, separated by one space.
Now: 6933975.4 gal
